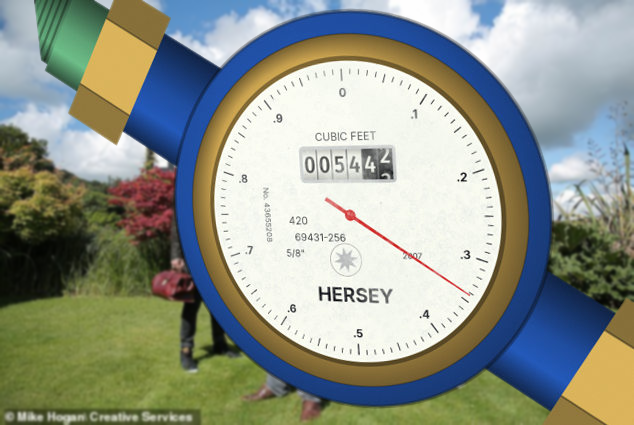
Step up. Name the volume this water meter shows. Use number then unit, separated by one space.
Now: 5442.34 ft³
